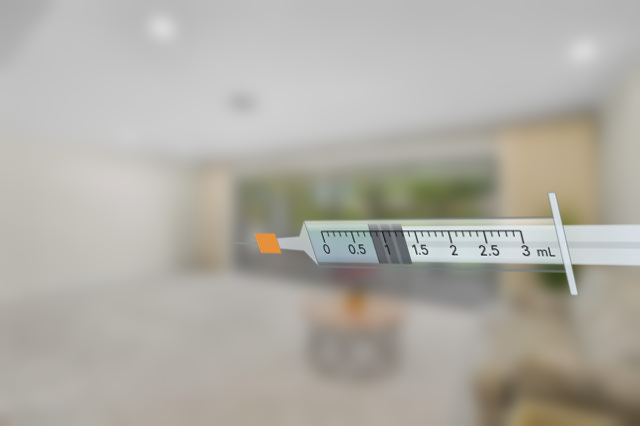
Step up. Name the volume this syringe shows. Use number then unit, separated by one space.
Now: 0.8 mL
